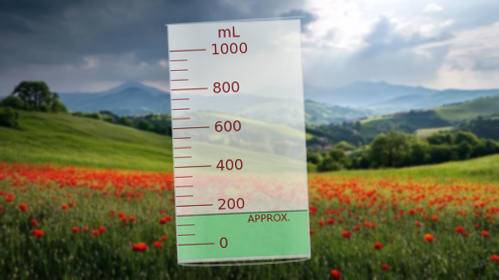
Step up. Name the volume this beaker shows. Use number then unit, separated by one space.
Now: 150 mL
